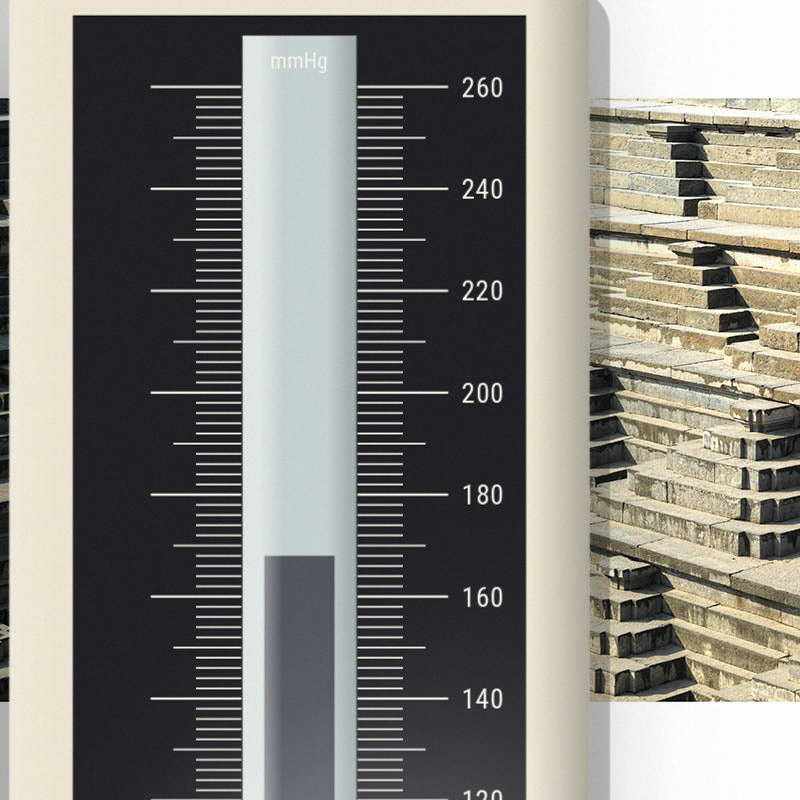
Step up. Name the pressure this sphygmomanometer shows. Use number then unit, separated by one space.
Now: 168 mmHg
